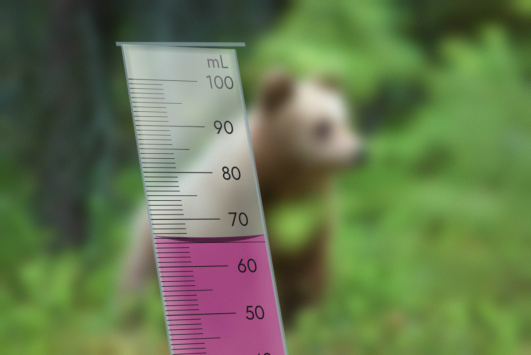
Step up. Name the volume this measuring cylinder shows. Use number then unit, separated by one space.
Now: 65 mL
